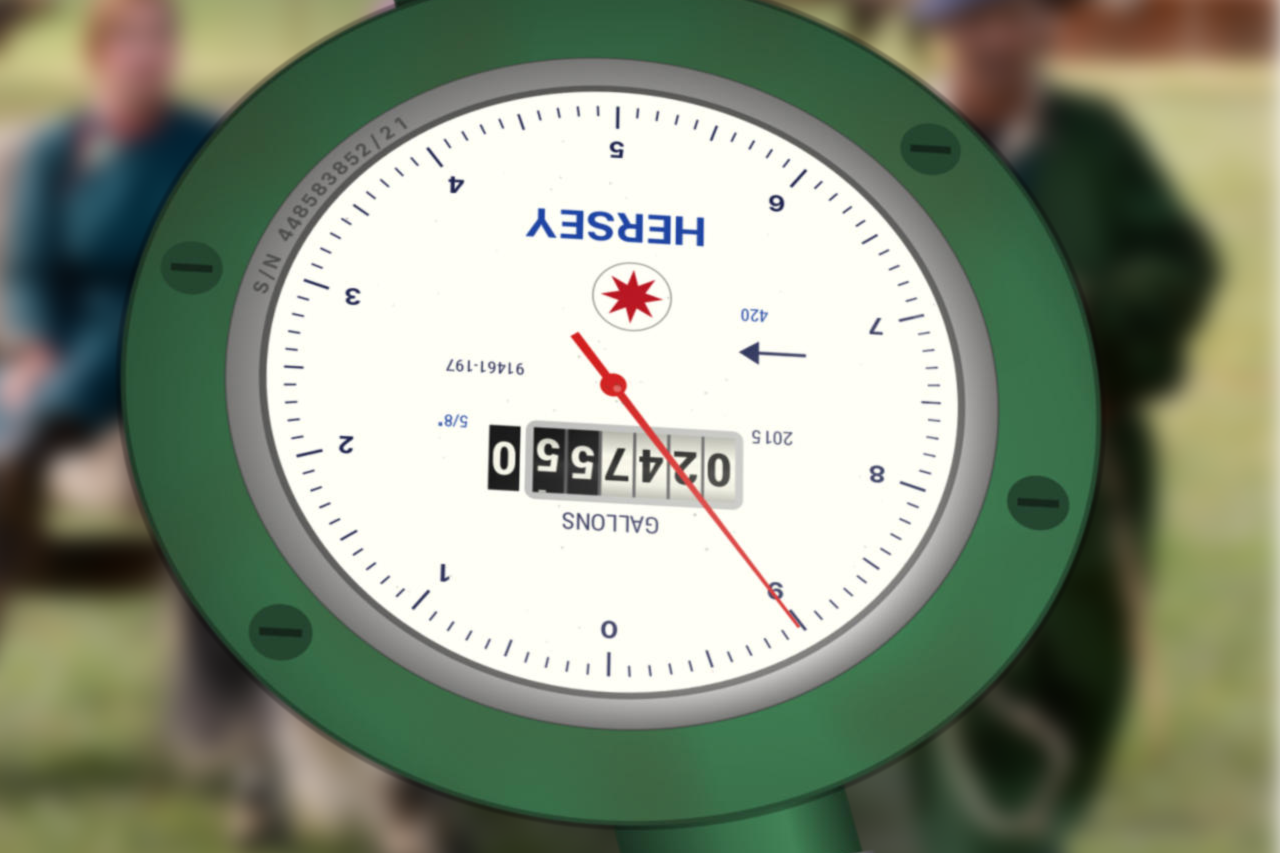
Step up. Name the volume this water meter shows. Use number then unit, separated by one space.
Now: 247549.0 gal
